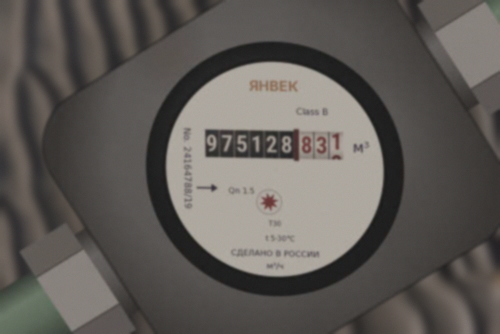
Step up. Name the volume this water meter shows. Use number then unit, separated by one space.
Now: 975128.831 m³
